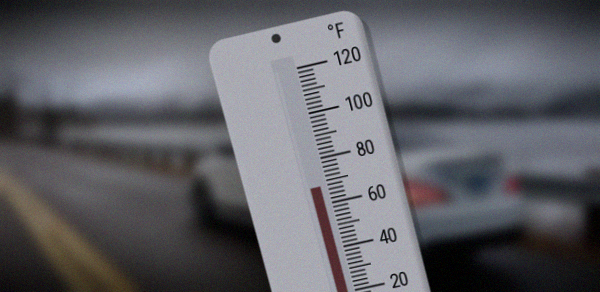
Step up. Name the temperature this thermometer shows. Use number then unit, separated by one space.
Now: 68 °F
